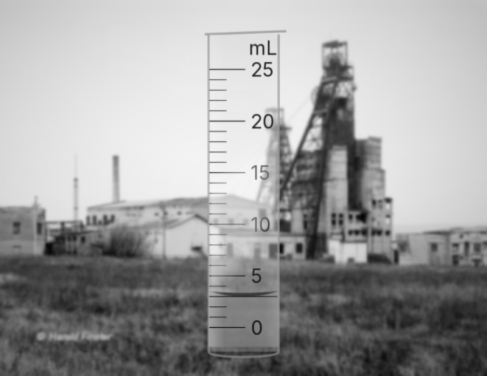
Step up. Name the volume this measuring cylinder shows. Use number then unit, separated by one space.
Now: 3 mL
